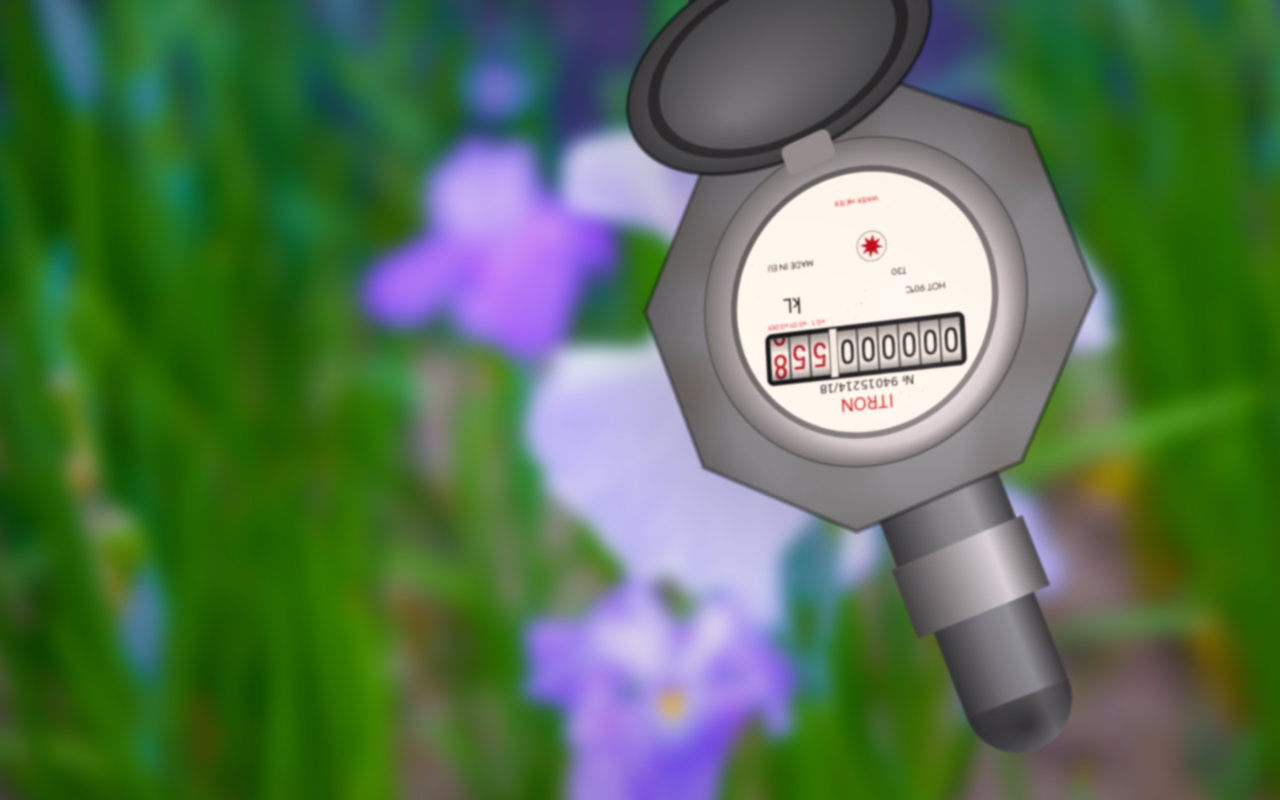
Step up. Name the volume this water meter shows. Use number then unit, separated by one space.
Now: 0.558 kL
